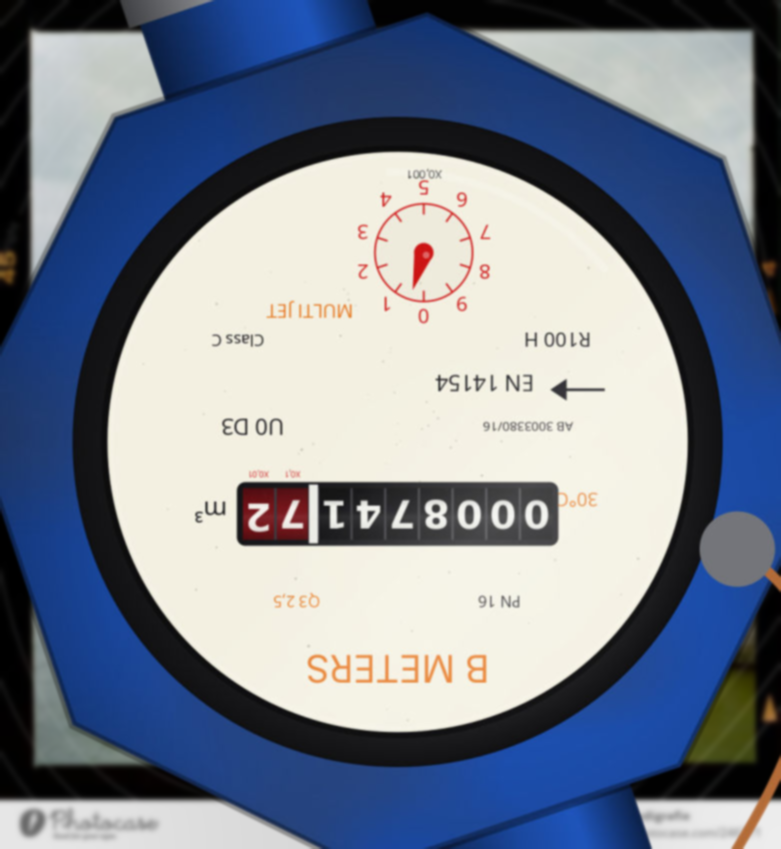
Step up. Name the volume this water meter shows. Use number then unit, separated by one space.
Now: 8741.720 m³
